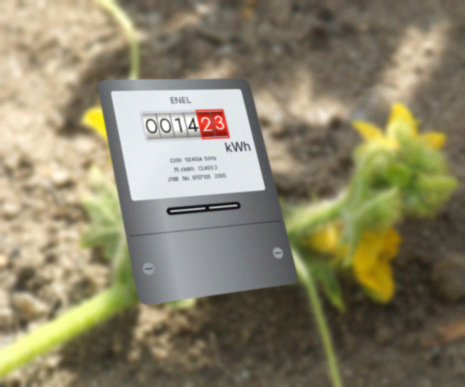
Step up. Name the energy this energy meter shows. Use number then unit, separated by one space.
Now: 14.23 kWh
